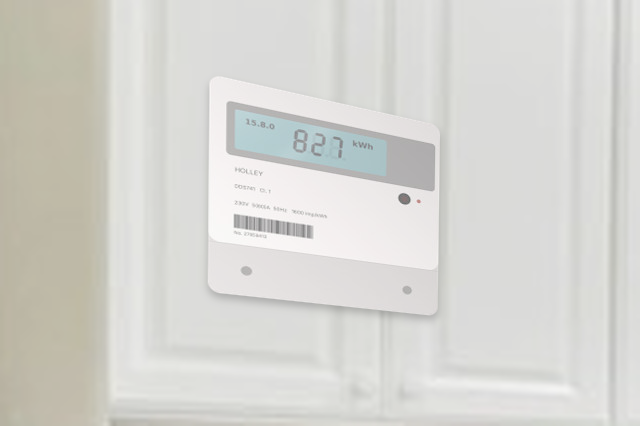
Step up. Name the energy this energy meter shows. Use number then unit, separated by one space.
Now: 827 kWh
